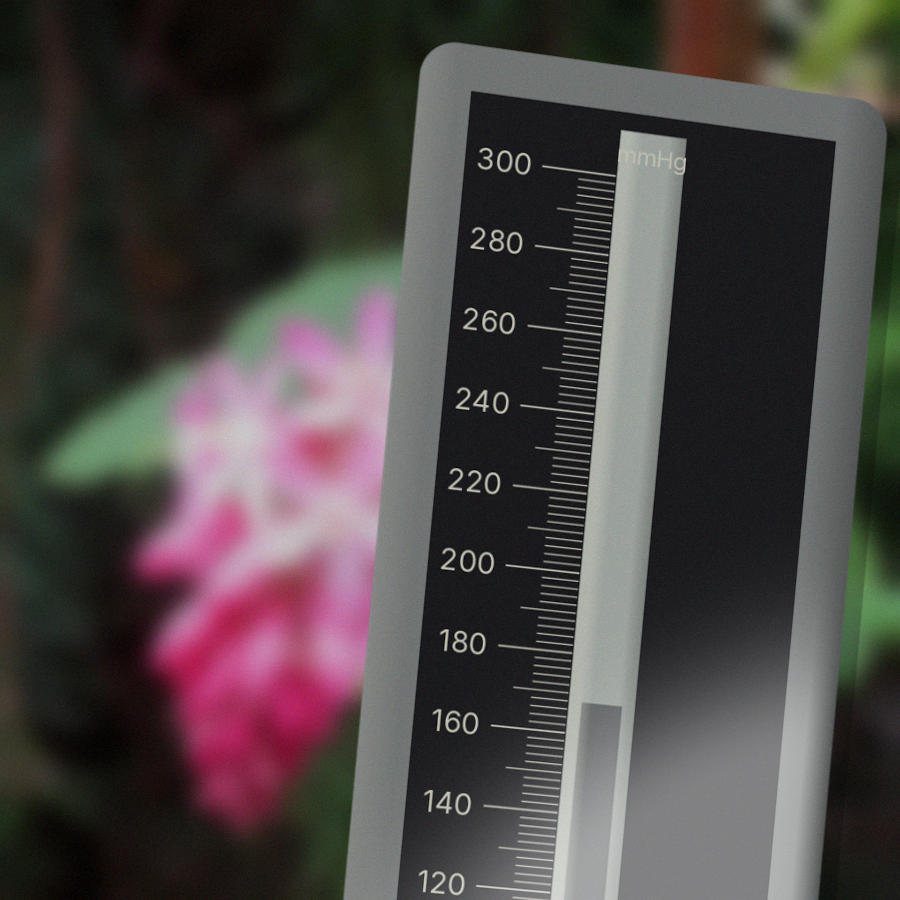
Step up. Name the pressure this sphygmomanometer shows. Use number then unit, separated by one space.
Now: 168 mmHg
